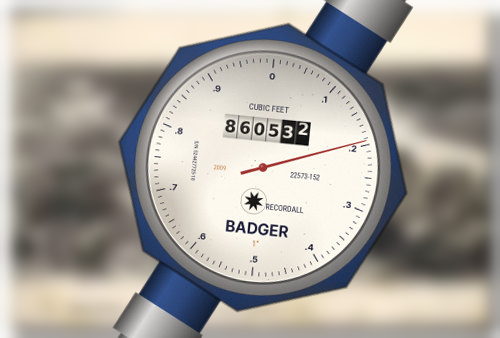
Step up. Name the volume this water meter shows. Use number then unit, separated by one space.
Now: 860532.19 ft³
